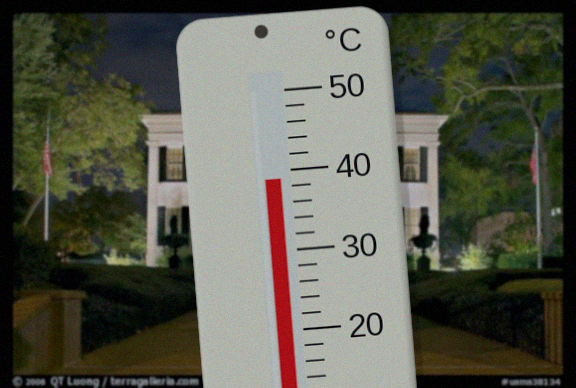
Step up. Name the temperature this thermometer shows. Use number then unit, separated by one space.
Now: 39 °C
